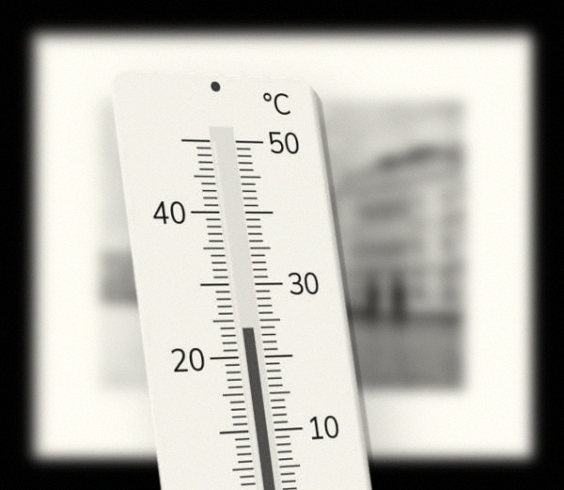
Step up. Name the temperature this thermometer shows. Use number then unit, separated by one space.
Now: 24 °C
